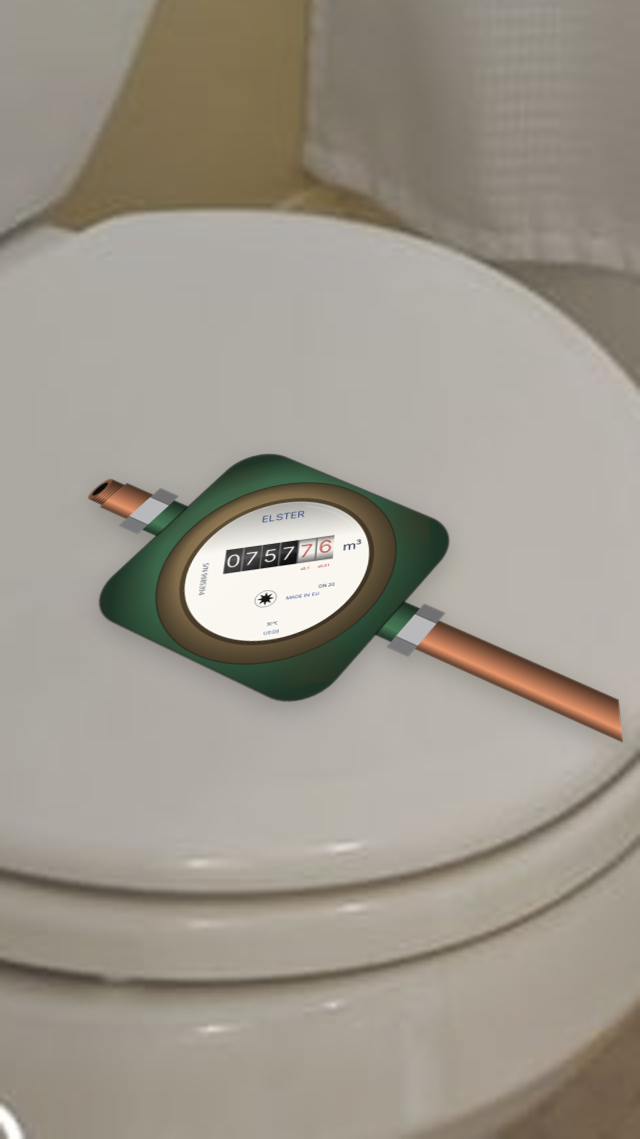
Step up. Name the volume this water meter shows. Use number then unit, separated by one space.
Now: 757.76 m³
